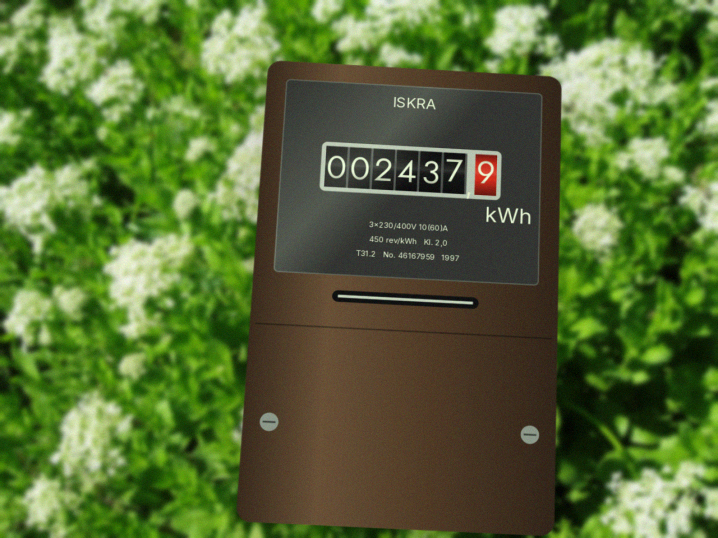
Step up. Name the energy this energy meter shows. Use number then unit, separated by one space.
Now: 2437.9 kWh
